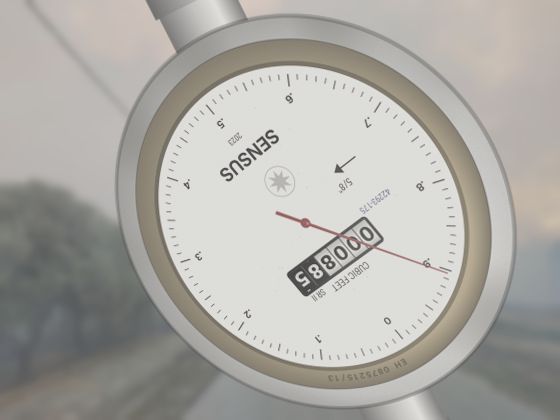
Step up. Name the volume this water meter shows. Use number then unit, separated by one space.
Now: 884.90 ft³
